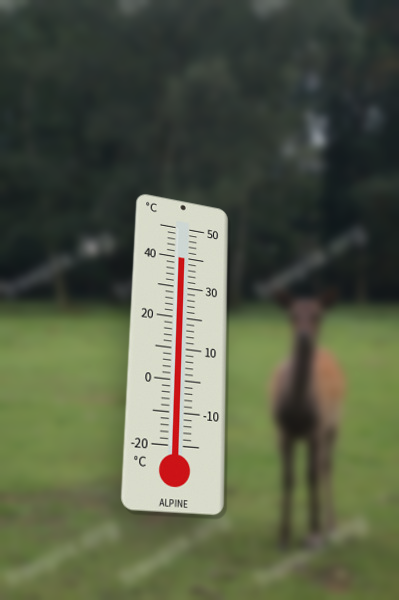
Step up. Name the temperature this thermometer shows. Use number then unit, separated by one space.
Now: 40 °C
